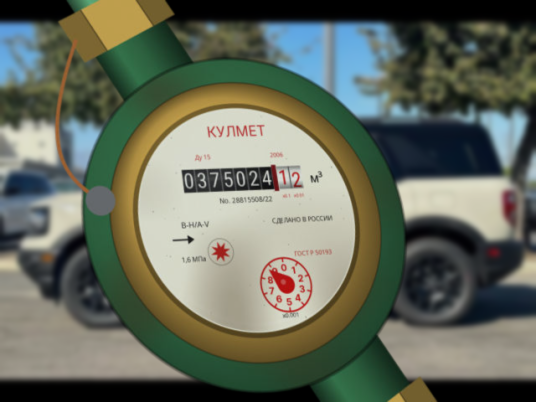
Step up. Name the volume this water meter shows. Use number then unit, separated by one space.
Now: 375024.118 m³
